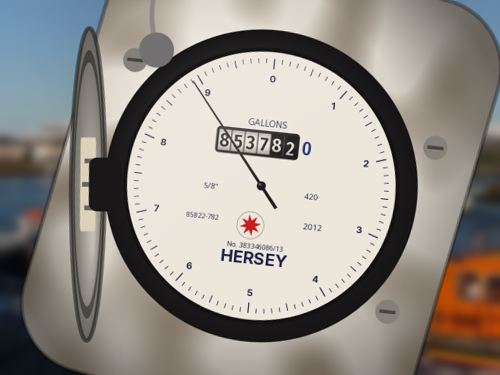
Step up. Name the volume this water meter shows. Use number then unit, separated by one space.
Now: 8537818.9 gal
